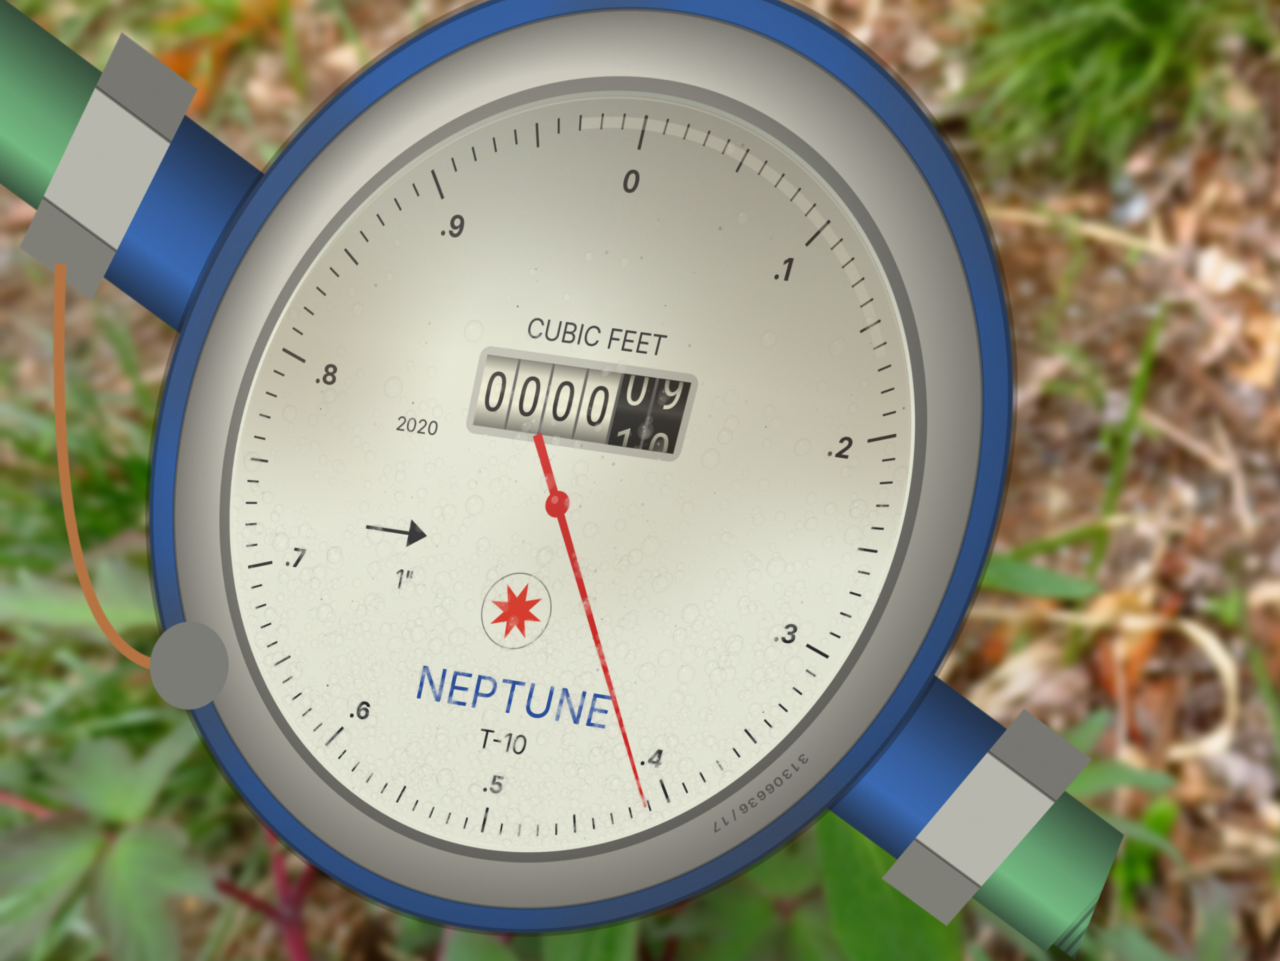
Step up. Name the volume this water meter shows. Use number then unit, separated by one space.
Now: 9.41 ft³
